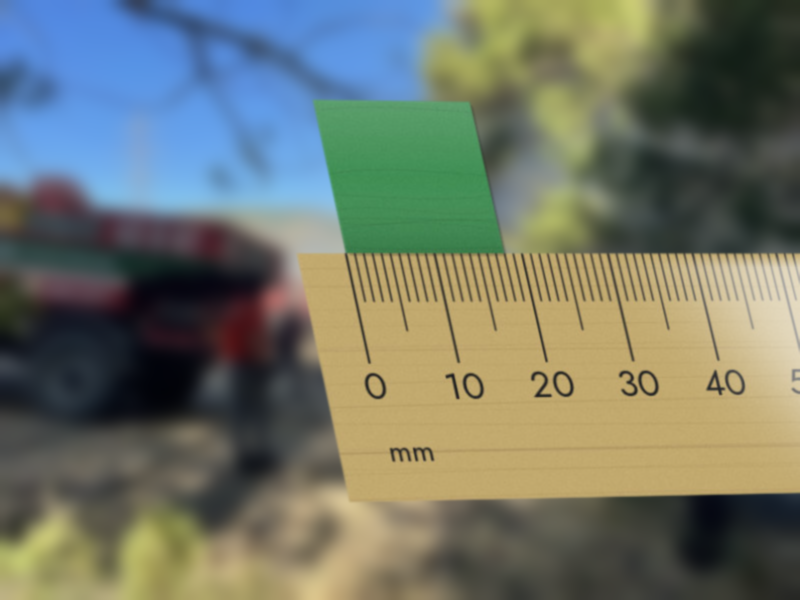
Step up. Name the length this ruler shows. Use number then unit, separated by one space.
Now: 18 mm
